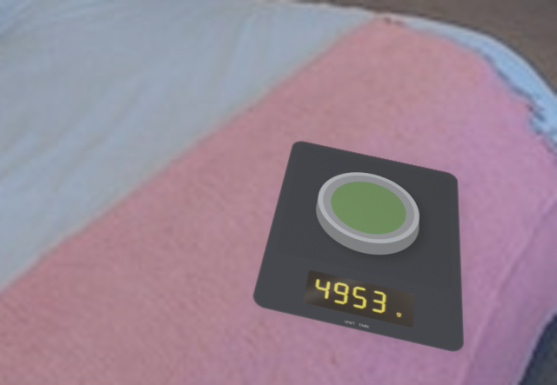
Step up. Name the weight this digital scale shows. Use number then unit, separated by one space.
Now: 4953 g
